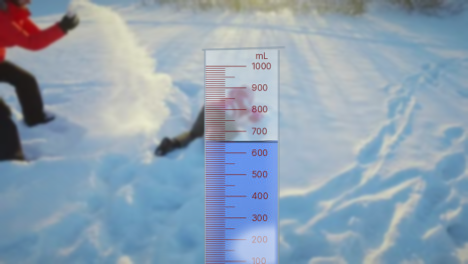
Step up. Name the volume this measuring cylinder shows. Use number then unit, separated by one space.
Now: 650 mL
